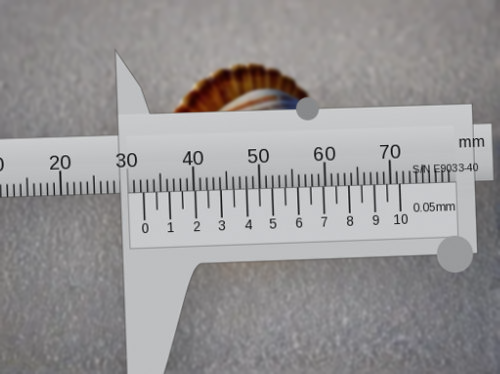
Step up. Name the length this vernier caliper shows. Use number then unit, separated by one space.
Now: 32.4 mm
